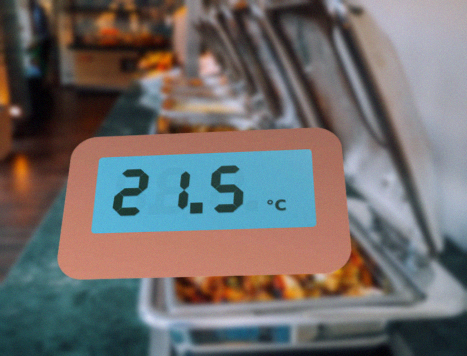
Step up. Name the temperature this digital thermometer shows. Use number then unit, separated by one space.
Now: 21.5 °C
